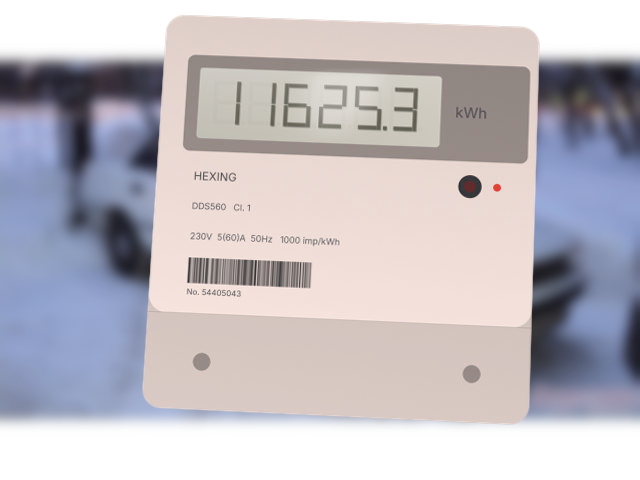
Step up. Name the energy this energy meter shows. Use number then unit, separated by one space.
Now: 11625.3 kWh
